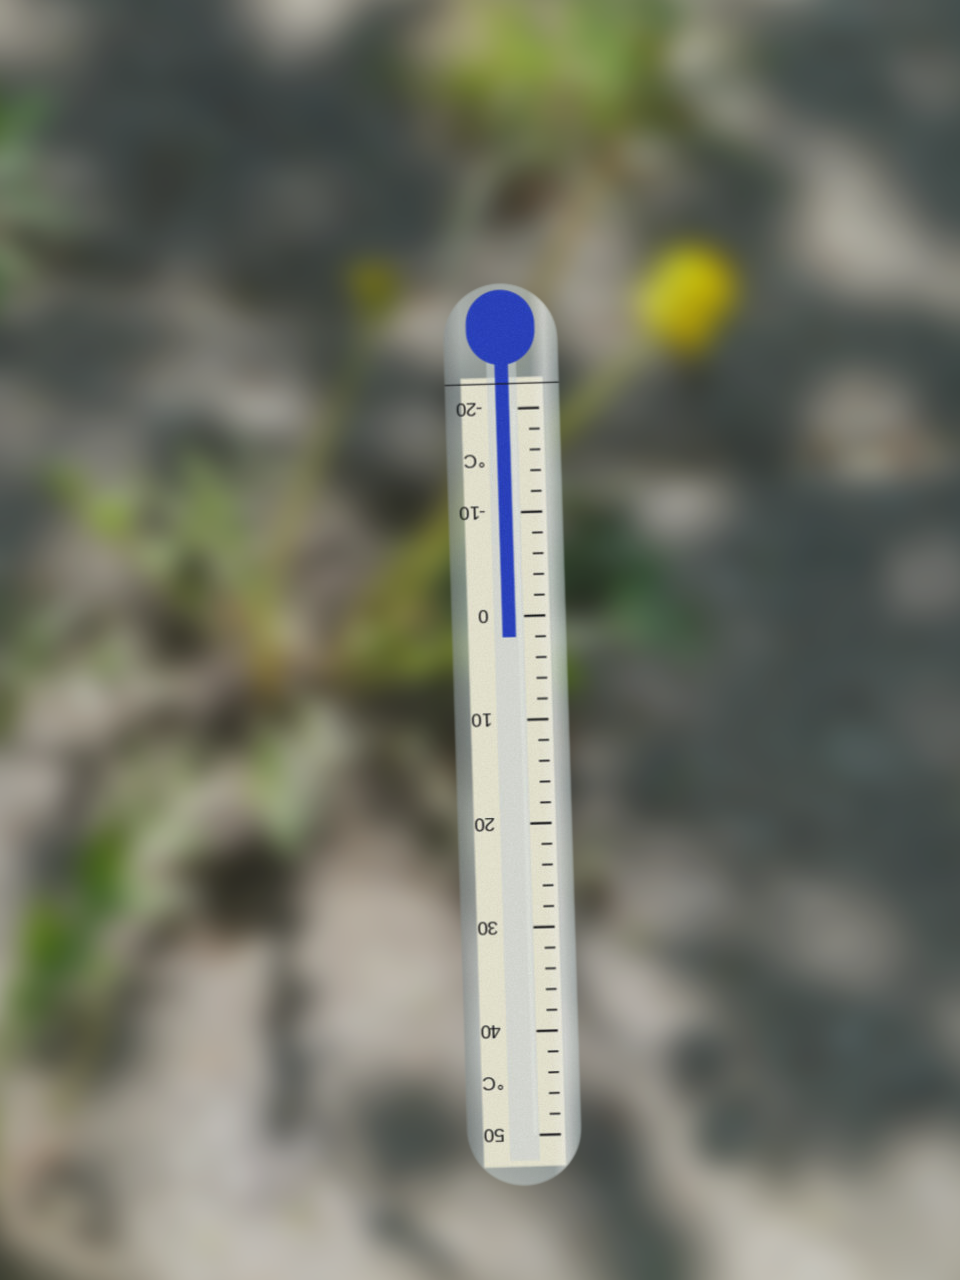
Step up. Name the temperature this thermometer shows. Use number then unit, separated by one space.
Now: 2 °C
